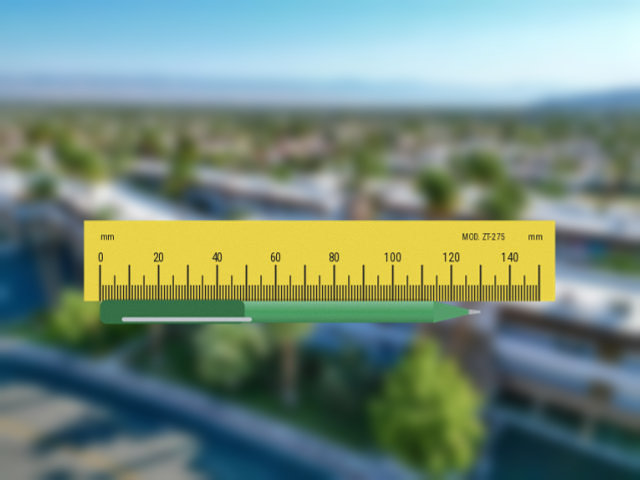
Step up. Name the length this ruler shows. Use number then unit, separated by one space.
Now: 130 mm
